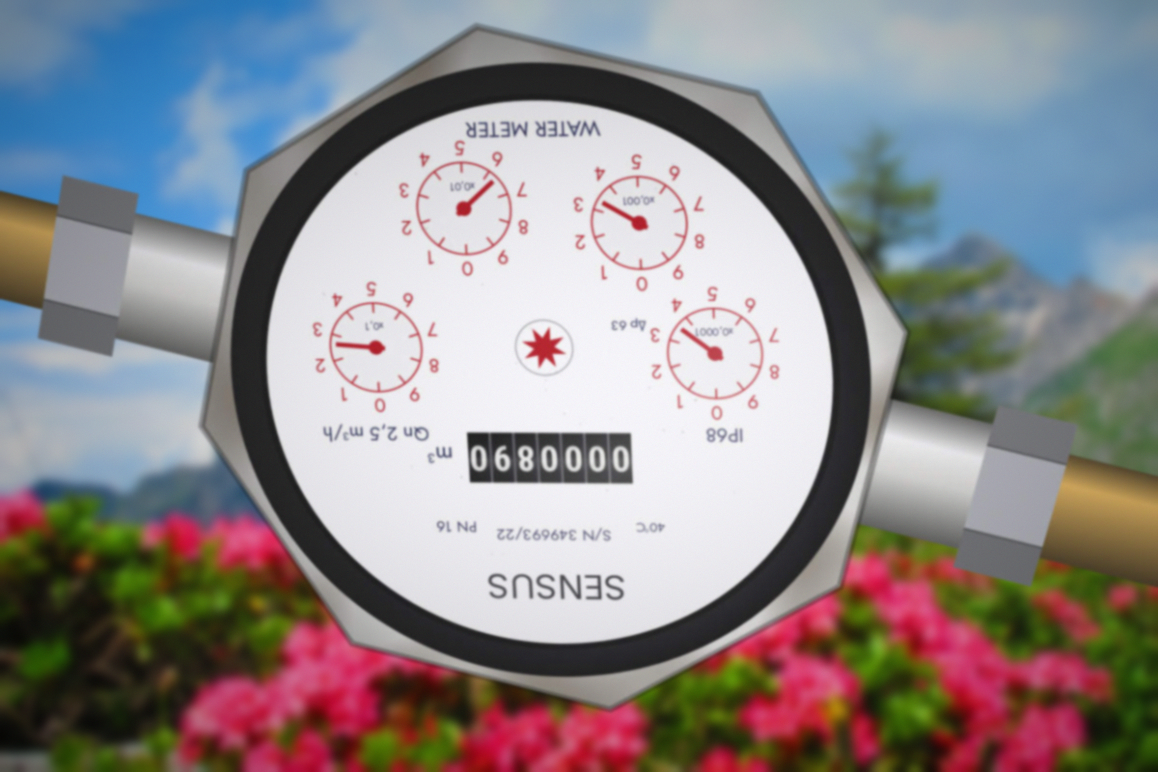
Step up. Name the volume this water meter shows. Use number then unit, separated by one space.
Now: 890.2633 m³
